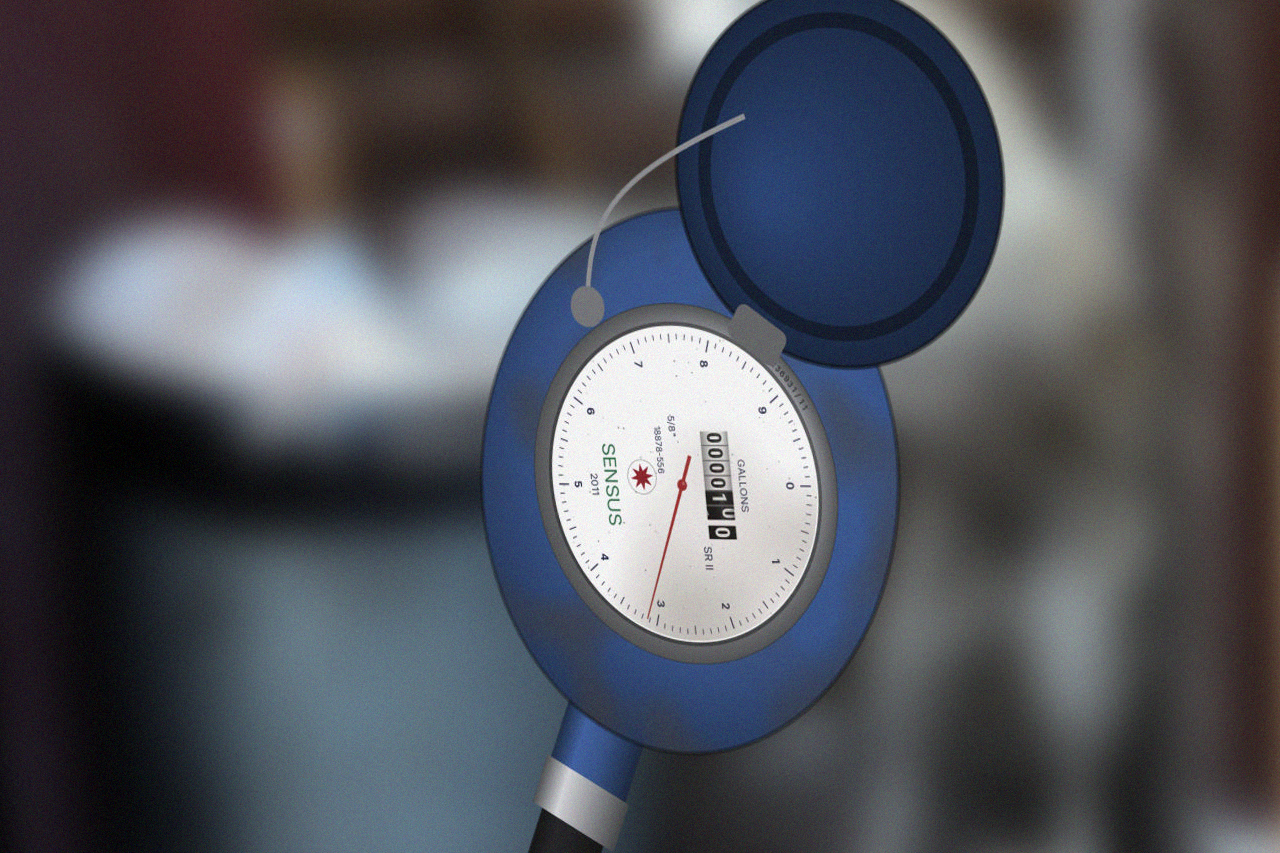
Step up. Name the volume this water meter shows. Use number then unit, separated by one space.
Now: 103.1 gal
